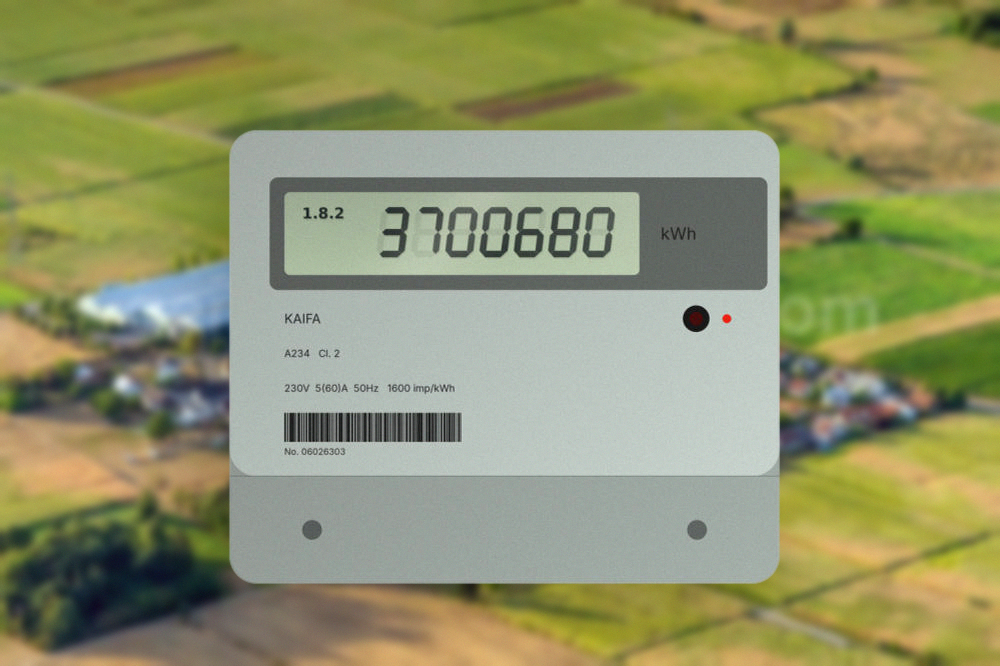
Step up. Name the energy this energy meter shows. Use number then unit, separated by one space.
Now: 3700680 kWh
